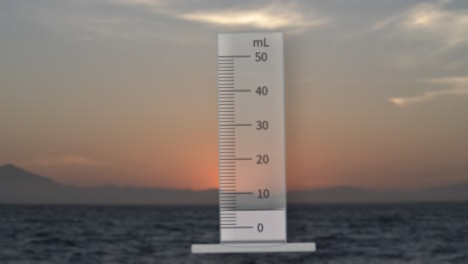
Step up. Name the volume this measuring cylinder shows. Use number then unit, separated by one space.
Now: 5 mL
